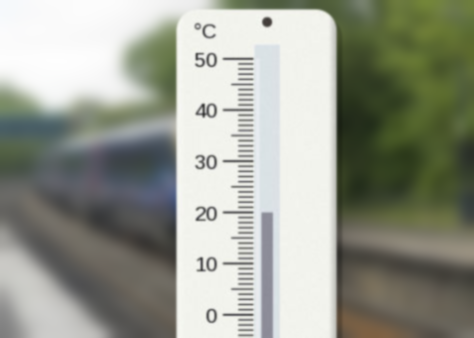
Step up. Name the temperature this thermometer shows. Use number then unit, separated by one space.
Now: 20 °C
